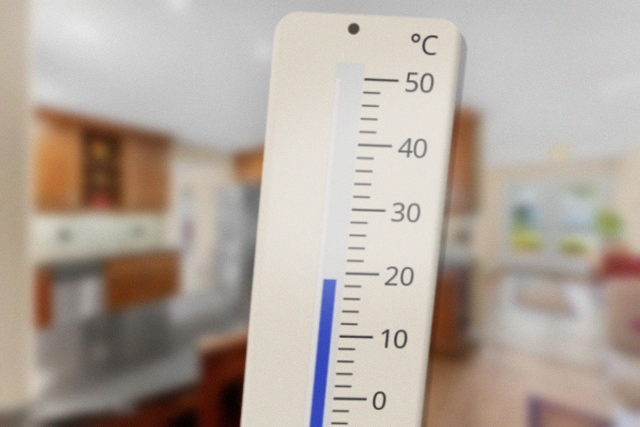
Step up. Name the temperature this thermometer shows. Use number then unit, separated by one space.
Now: 19 °C
